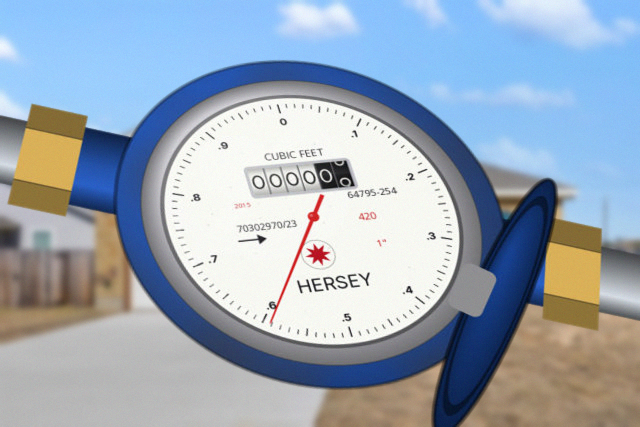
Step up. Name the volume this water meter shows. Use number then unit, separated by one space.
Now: 8.59 ft³
